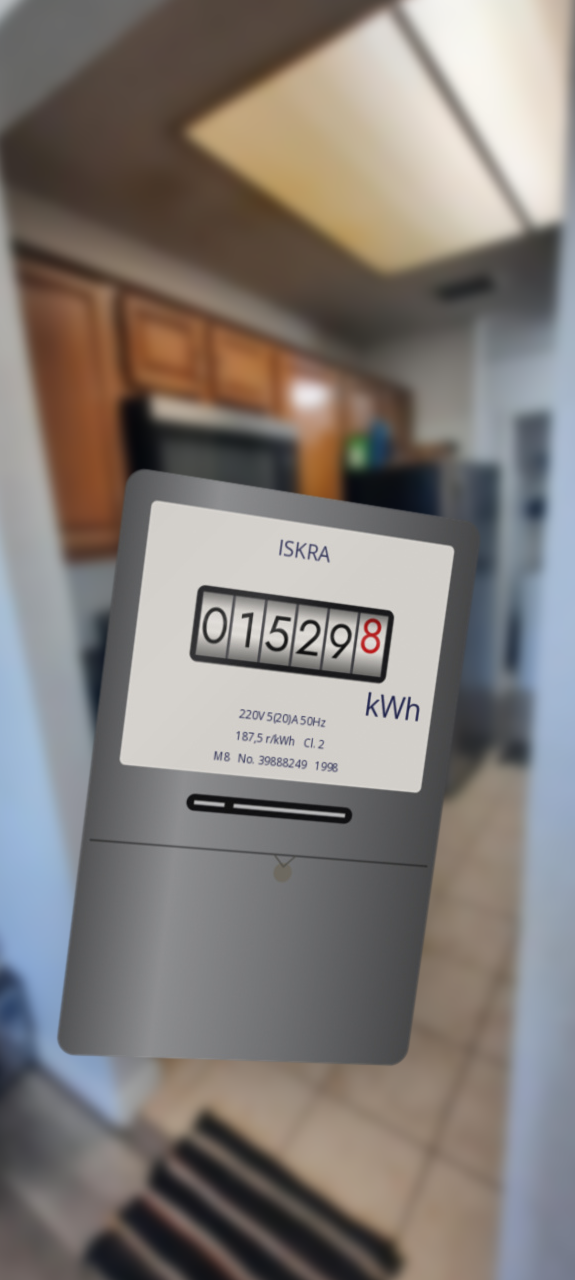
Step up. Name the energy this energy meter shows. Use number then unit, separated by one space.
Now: 1529.8 kWh
